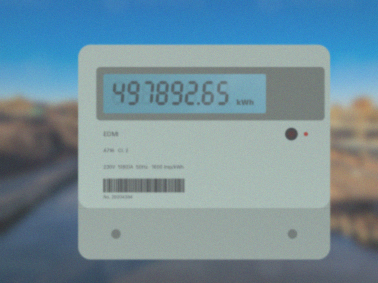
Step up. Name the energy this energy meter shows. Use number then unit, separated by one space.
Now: 497892.65 kWh
